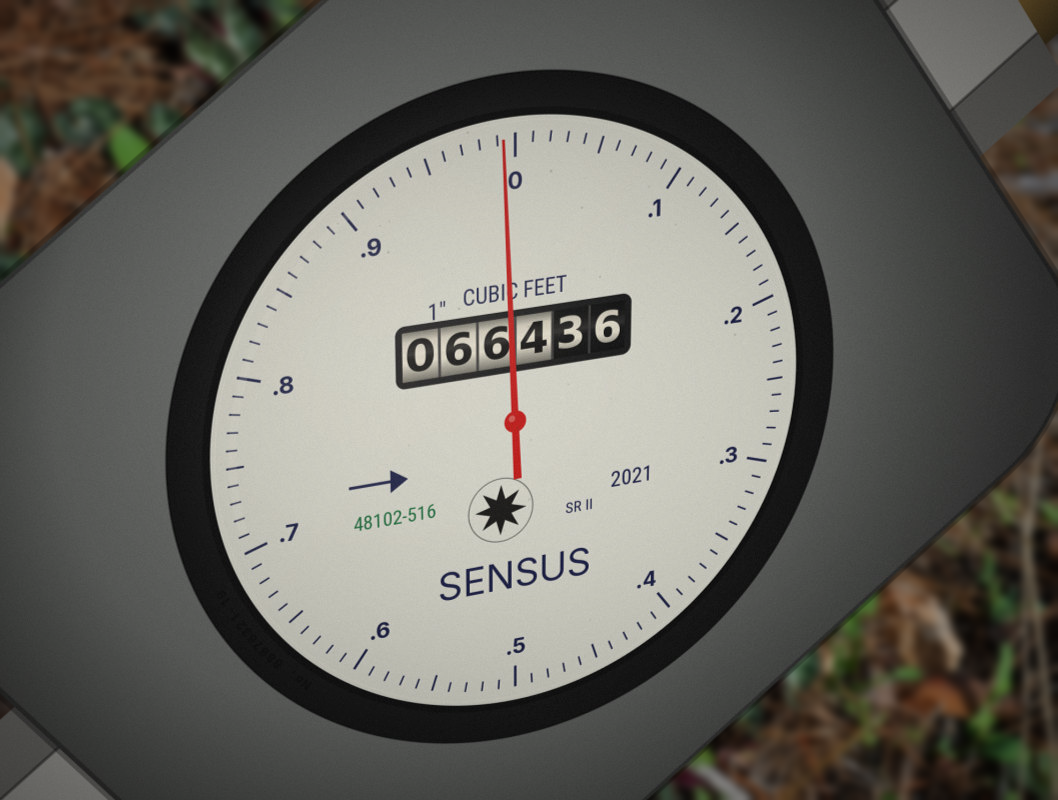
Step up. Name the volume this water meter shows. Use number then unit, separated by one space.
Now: 66435.99 ft³
